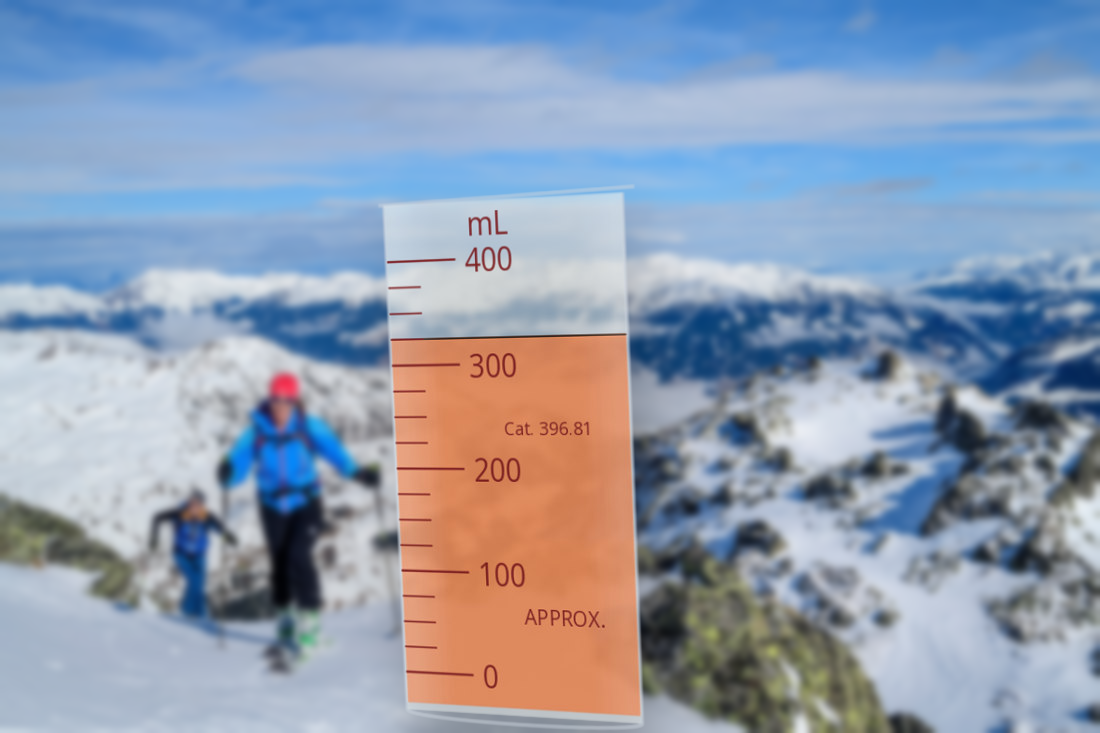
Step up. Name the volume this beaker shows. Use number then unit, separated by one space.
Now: 325 mL
